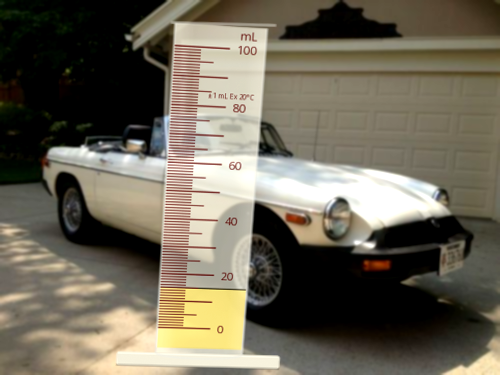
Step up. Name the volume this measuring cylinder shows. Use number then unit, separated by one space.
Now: 15 mL
